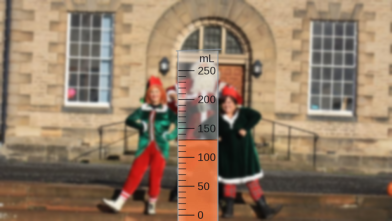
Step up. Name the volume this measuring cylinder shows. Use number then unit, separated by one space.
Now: 130 mL
